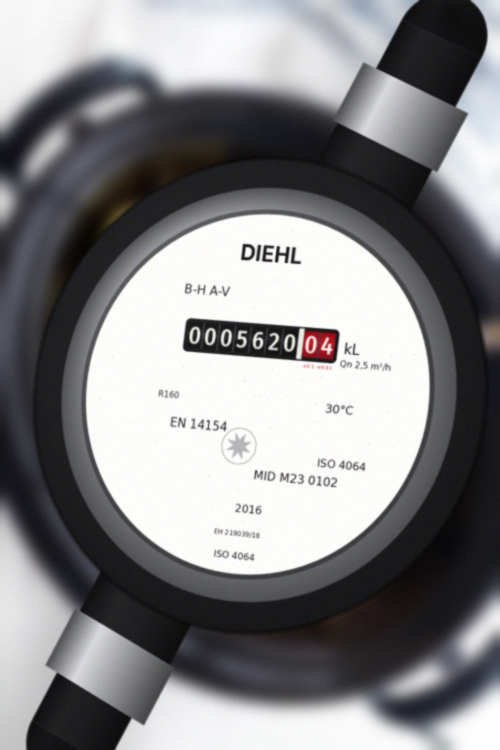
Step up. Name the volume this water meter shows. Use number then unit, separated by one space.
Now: 5620.04 kL
